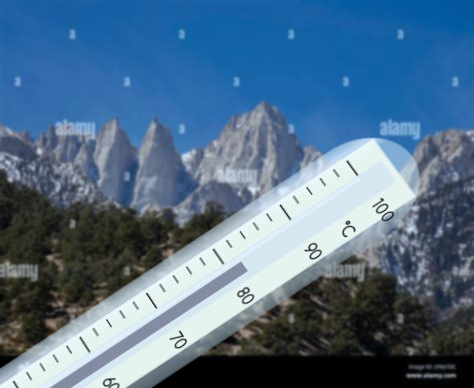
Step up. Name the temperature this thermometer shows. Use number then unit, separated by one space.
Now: 82 °C
